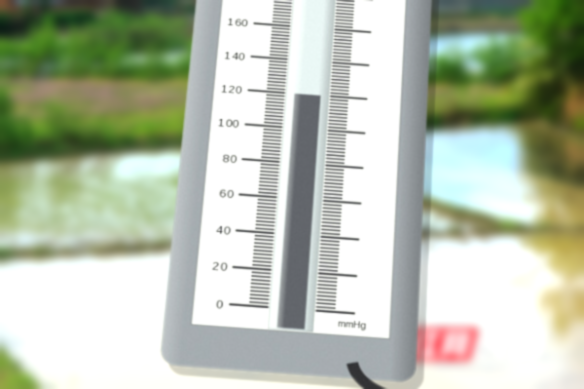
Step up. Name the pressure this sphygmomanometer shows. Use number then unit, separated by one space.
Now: 120 mmHg
